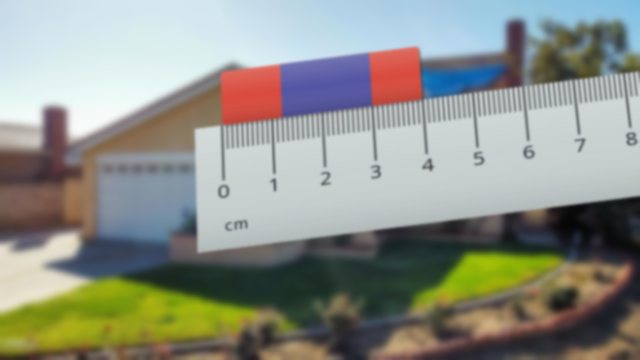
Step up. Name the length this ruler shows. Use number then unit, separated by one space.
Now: 4 cm
